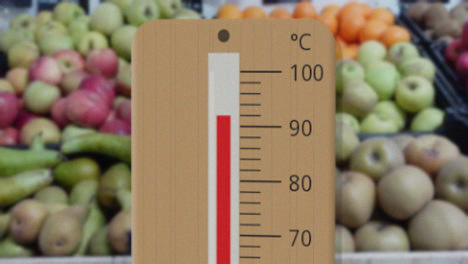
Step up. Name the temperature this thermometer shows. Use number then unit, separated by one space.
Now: 92 °C
